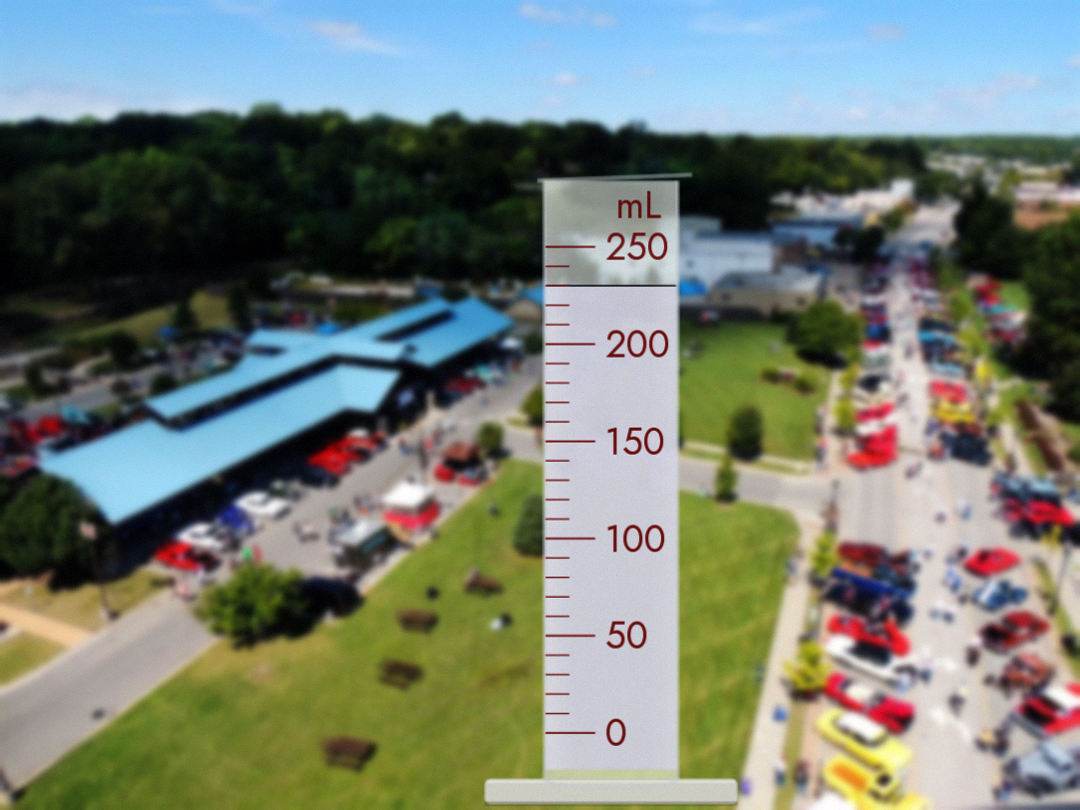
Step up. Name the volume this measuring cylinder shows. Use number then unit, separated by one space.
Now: 230 mL
